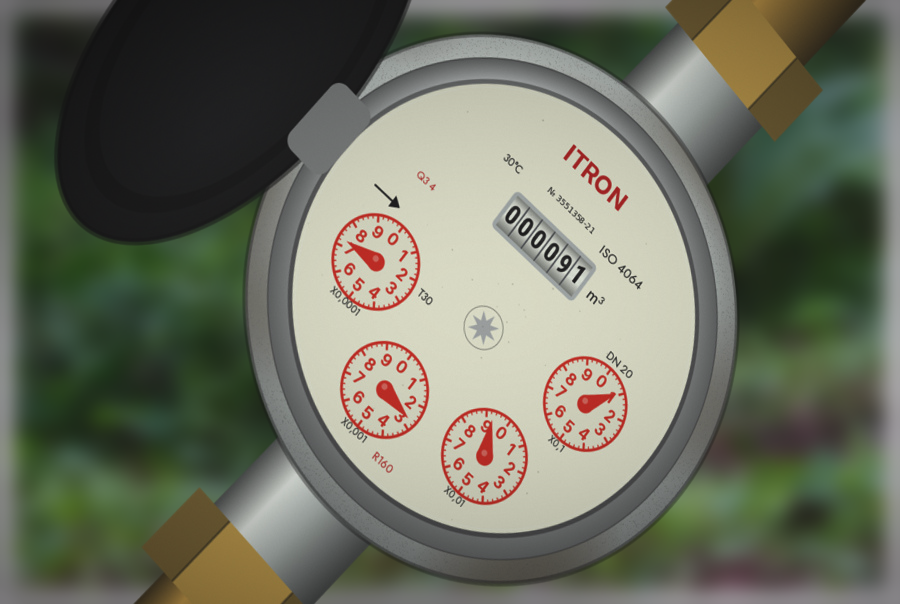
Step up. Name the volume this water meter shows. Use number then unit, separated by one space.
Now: 91.0927 m³
